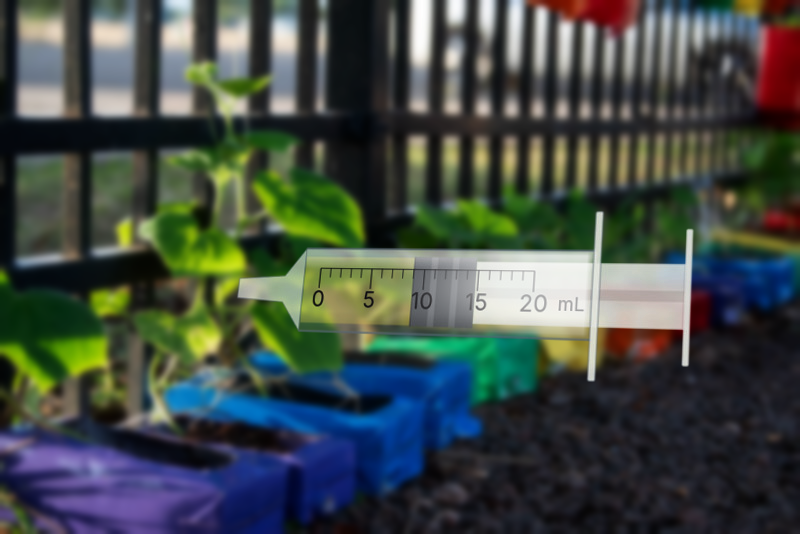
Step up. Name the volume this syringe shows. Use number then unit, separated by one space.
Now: 9 mL
